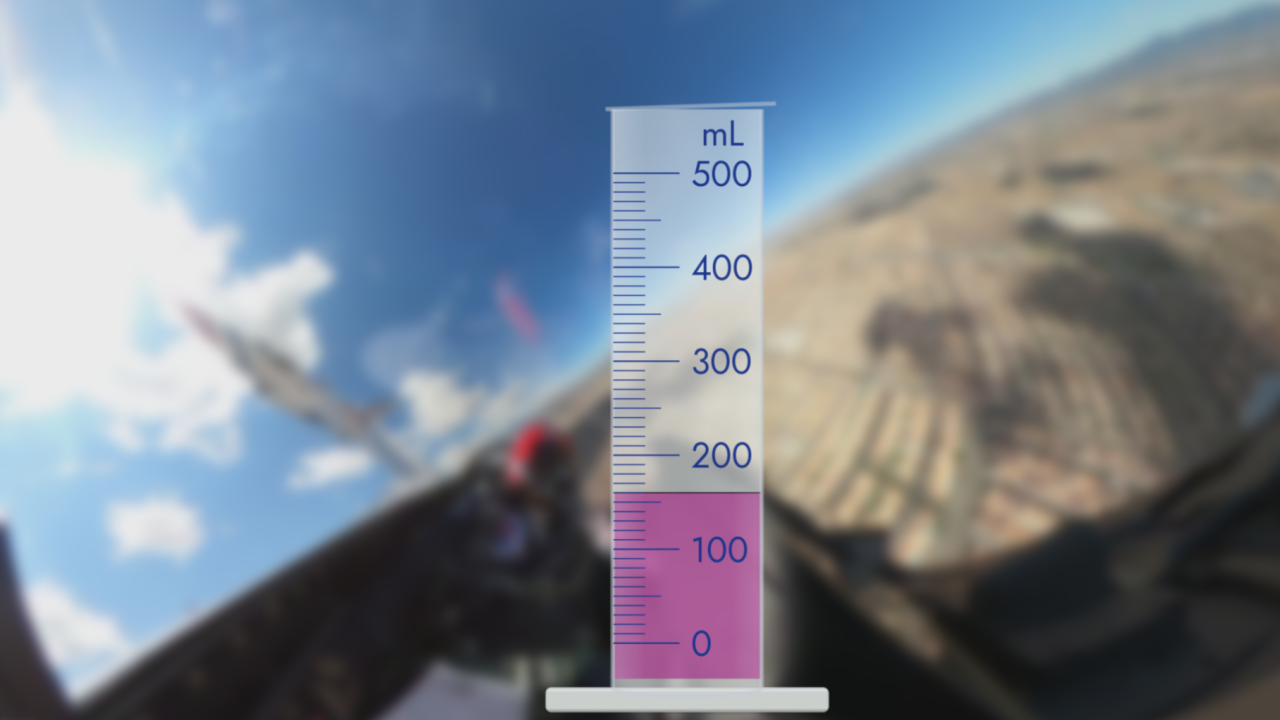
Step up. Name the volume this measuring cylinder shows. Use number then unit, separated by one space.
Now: 160 mL
